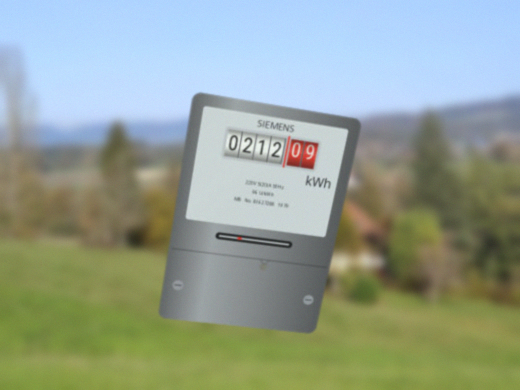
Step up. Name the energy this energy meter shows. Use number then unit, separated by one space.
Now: 212.09 kWh
